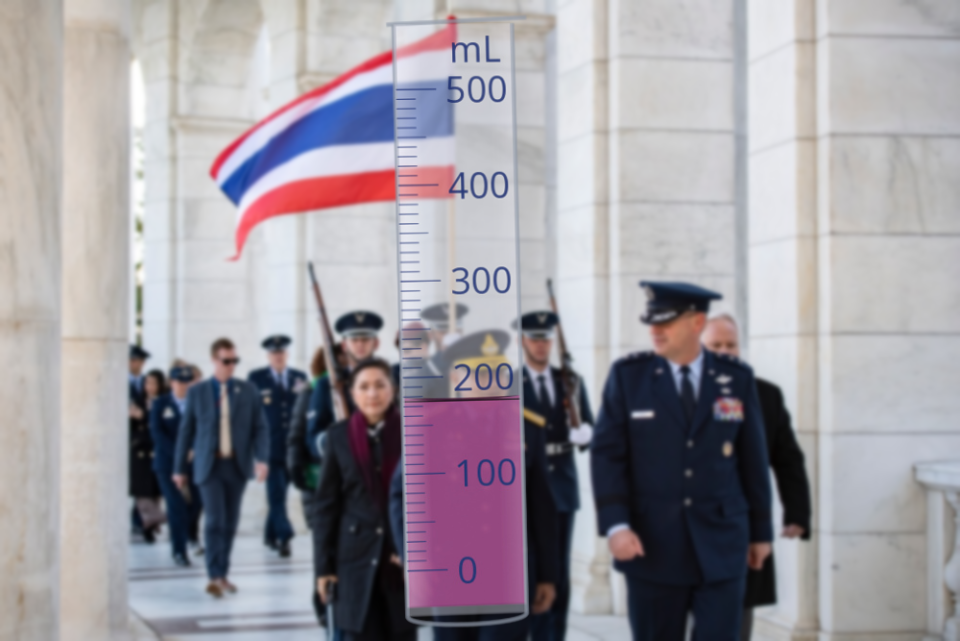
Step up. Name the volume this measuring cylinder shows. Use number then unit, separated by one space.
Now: 175 mL
